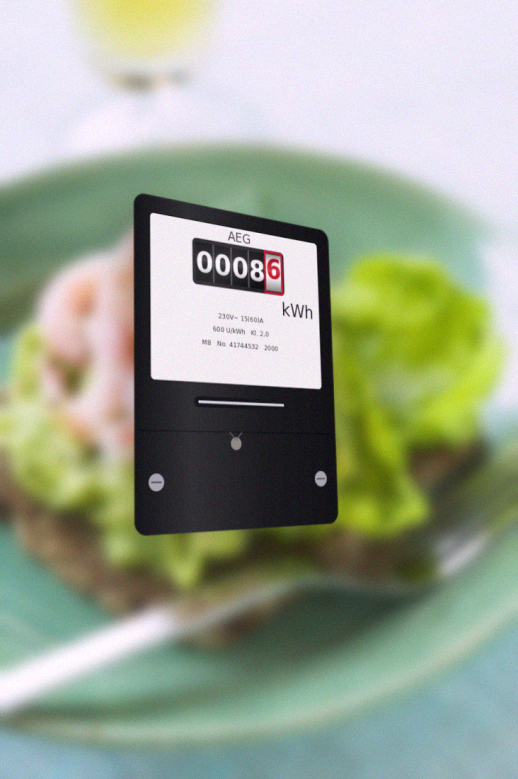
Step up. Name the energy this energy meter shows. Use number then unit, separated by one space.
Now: 8.6 kWh
